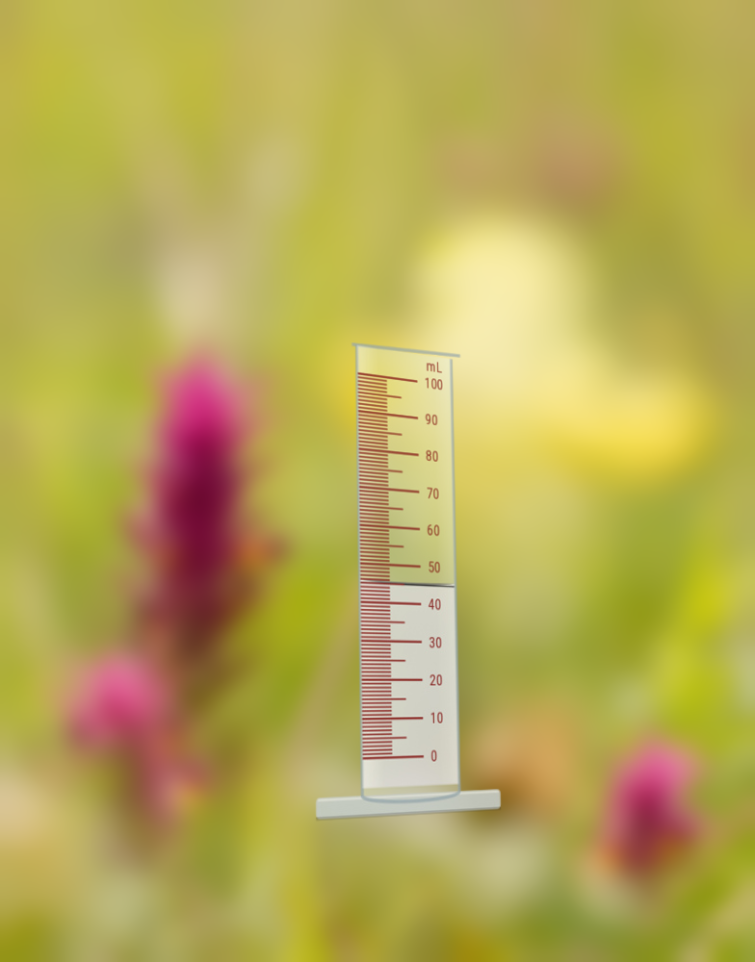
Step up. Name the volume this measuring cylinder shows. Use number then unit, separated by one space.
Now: 45 mL
